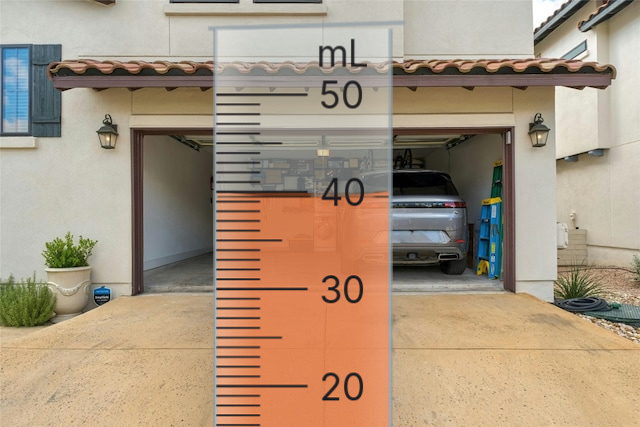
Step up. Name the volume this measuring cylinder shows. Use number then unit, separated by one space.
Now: 39.5 mL
